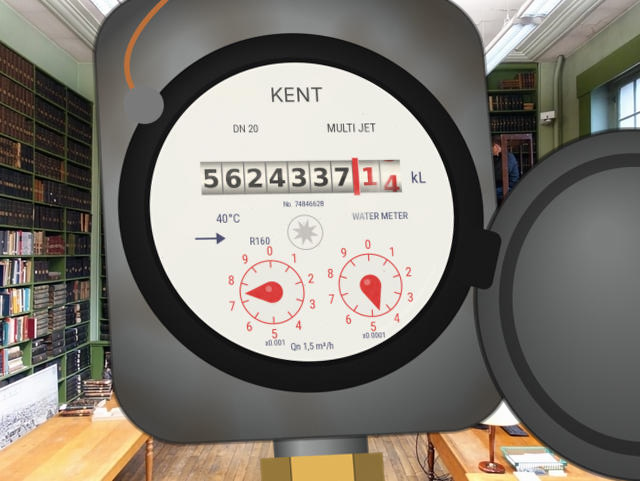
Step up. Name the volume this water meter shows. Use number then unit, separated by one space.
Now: 5624337.1374 kL
